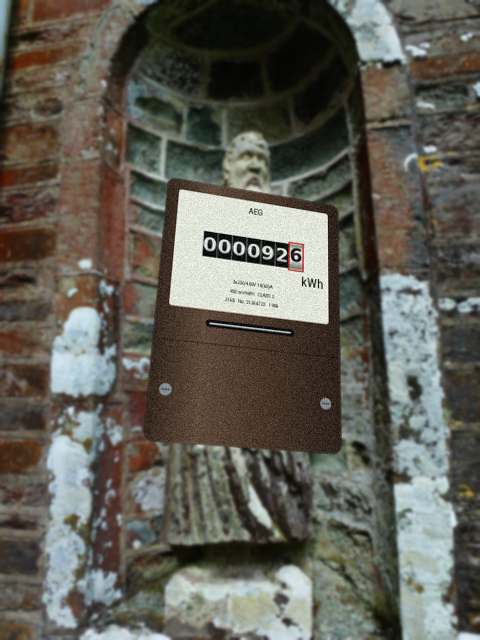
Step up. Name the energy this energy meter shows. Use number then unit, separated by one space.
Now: 92.6 kWh
